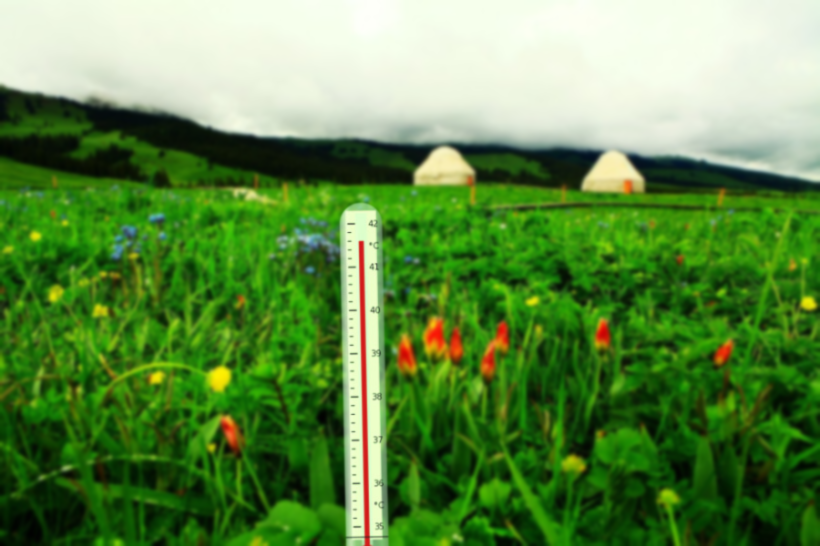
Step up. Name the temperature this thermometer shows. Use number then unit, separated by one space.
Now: 41.6 °C
